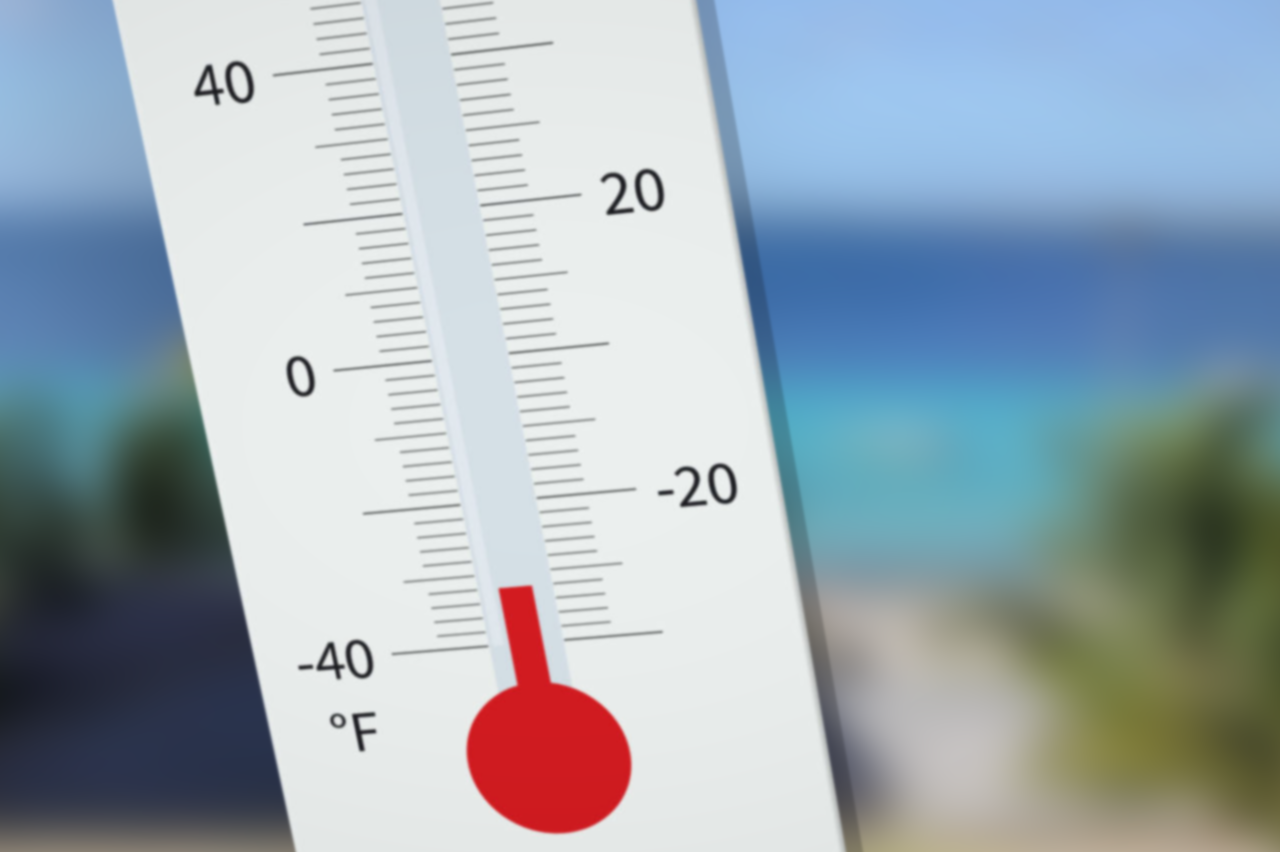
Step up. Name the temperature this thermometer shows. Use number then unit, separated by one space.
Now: -32 °F
